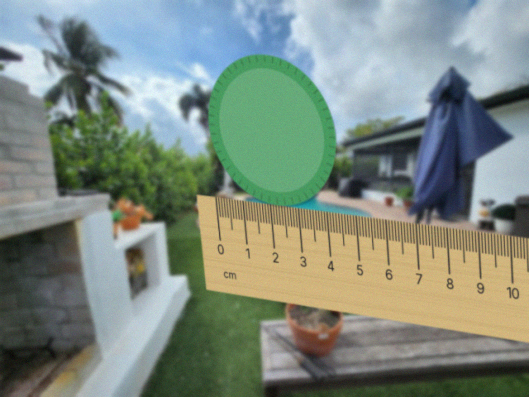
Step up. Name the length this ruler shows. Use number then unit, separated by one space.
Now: 4.5 cm
